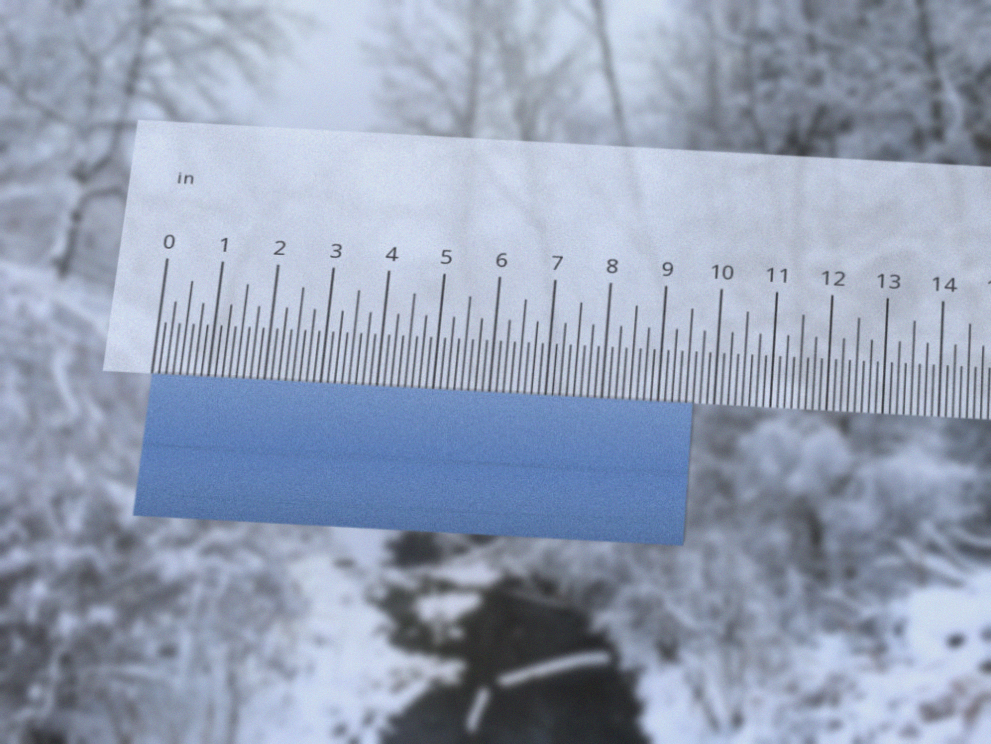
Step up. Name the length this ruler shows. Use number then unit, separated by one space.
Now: 9.625 in
